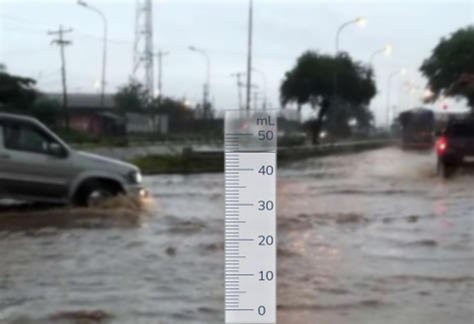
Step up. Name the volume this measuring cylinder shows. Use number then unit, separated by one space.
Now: 45 mL
